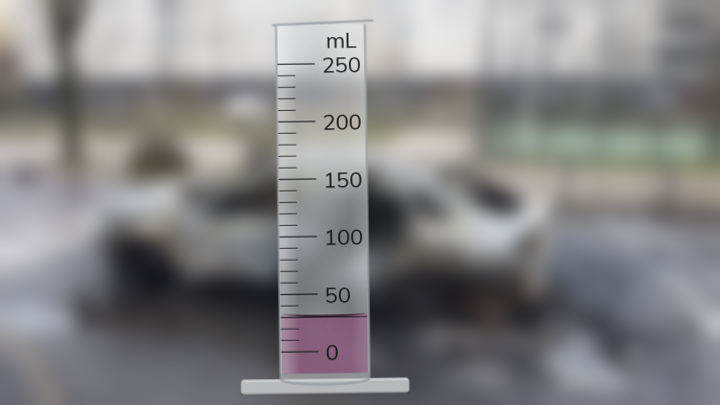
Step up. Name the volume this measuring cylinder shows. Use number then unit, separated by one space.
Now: 30 mL
